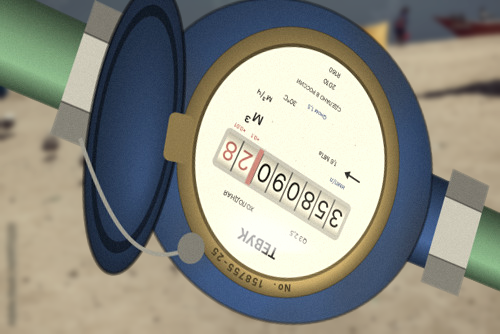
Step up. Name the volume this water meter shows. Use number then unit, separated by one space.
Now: 358090.28 m³
